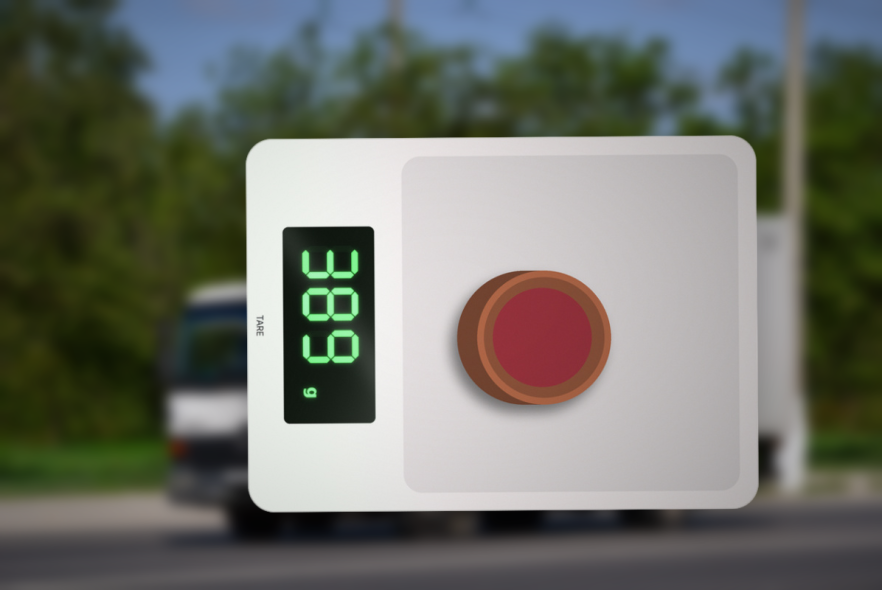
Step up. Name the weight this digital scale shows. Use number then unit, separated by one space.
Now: 389 g
